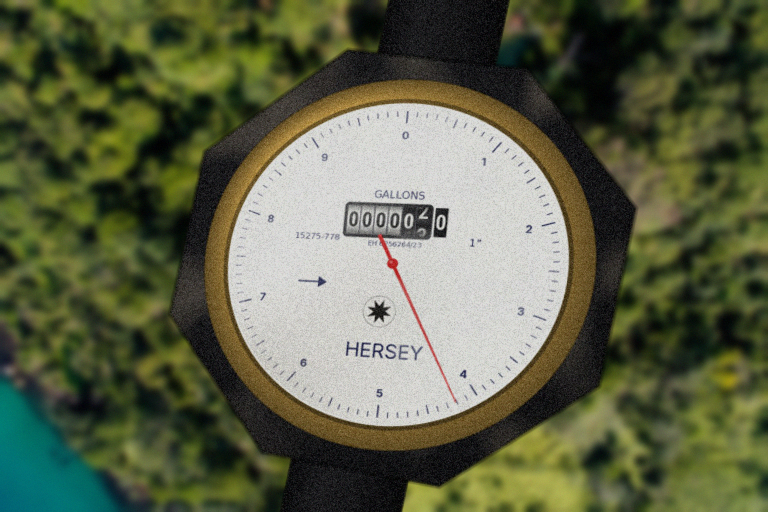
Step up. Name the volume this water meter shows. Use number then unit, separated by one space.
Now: 24.2 gal
